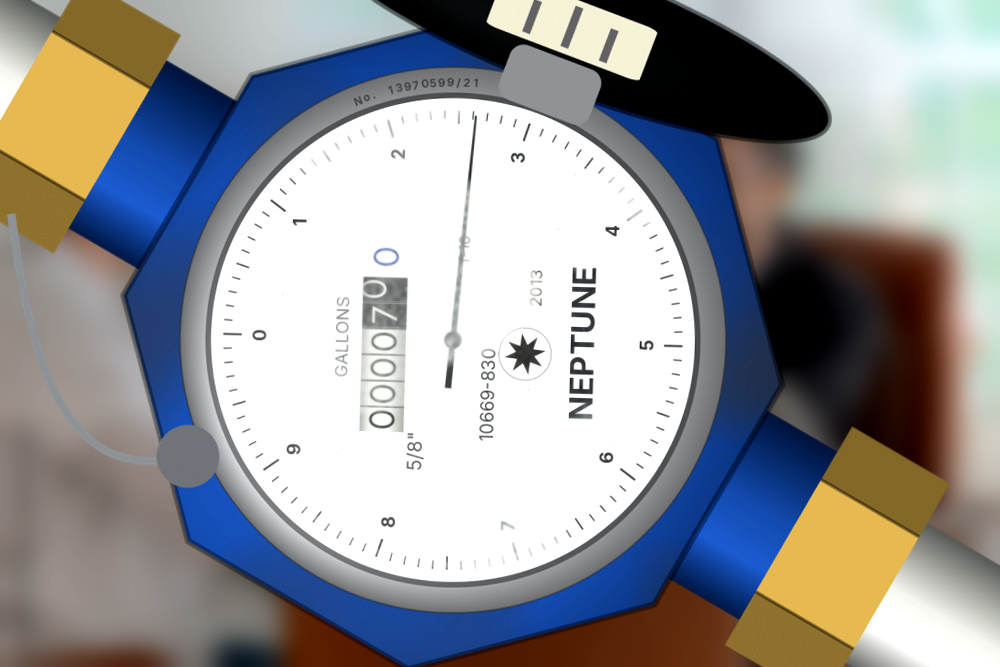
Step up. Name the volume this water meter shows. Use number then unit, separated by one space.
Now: 702.6 gal
